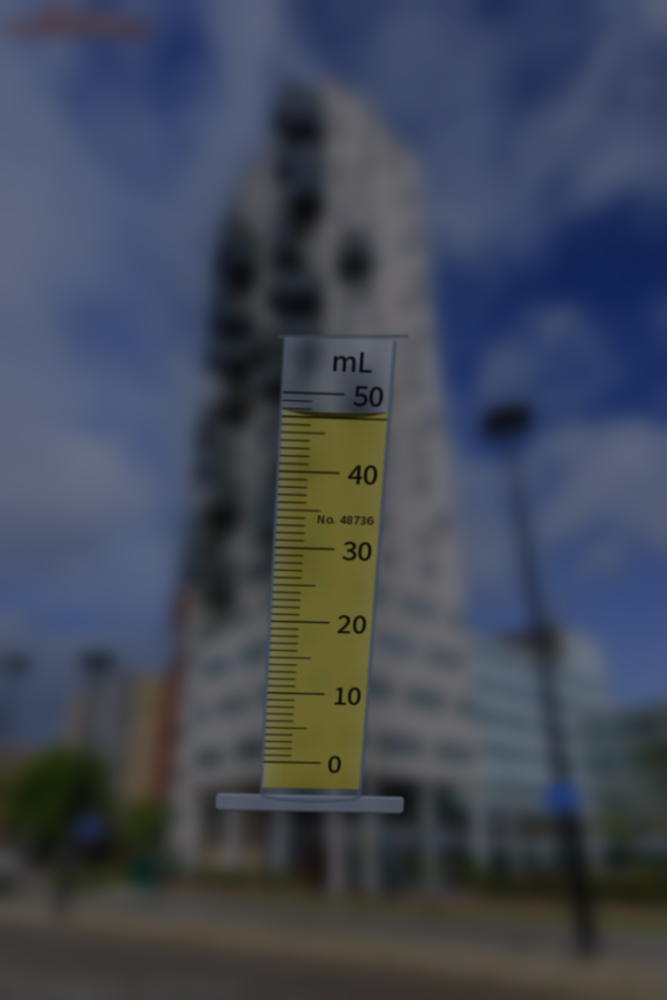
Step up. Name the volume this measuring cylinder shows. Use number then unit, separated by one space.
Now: 47 mL
